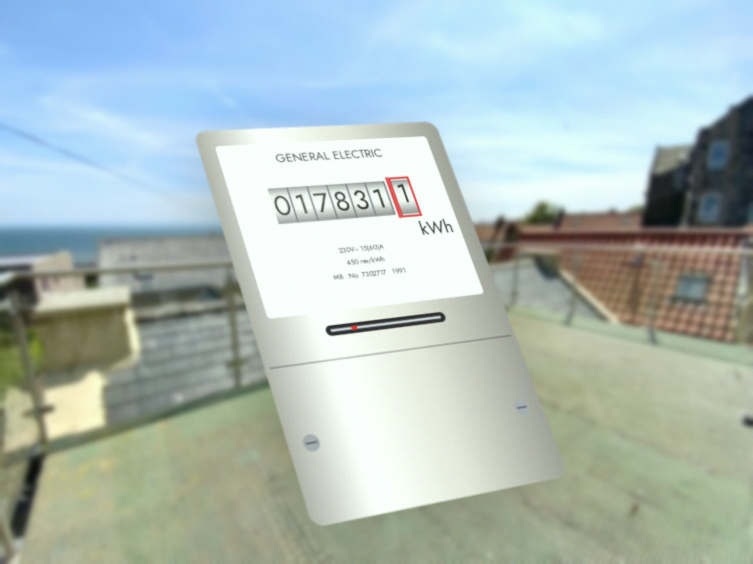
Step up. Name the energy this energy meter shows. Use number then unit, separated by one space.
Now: 17831.1 kWh
